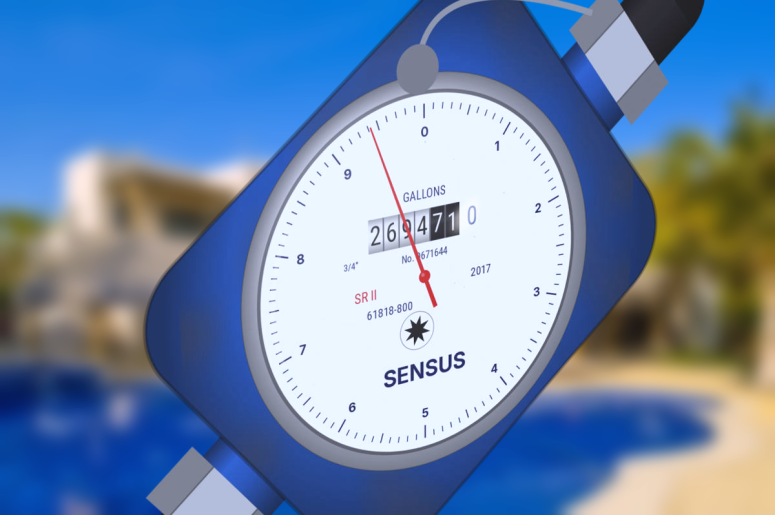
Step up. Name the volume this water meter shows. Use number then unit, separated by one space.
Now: 2694709.4 gal
